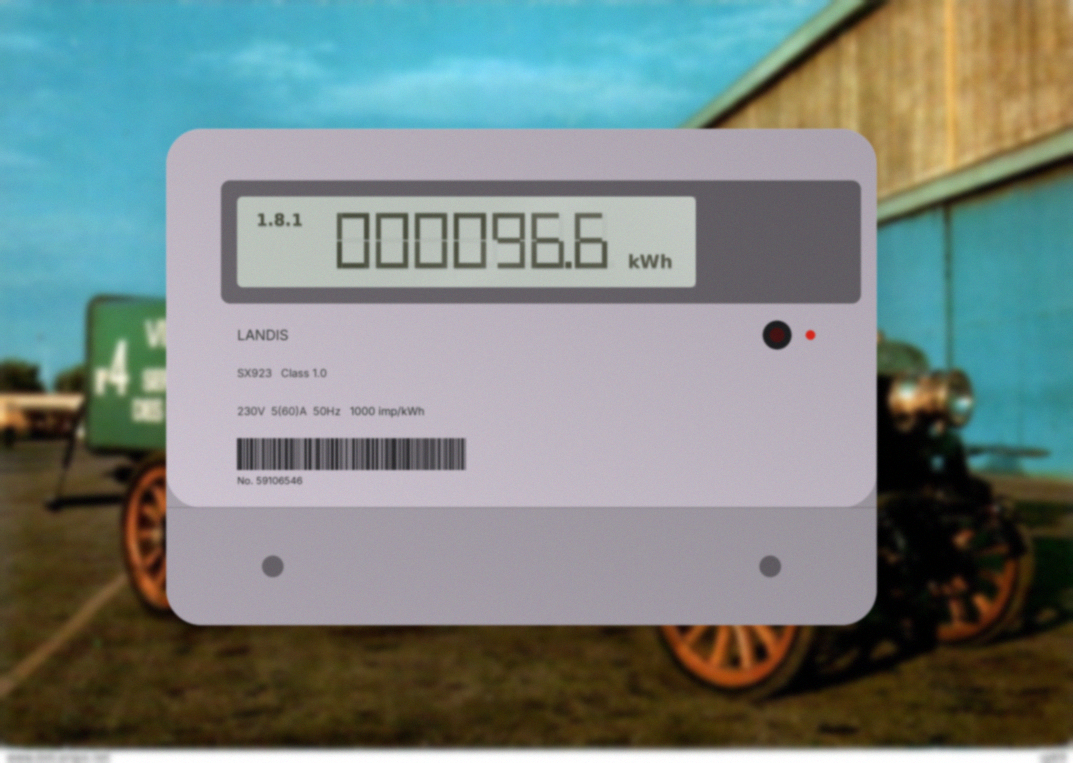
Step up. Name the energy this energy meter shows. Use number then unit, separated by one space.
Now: 96.6 kWh
